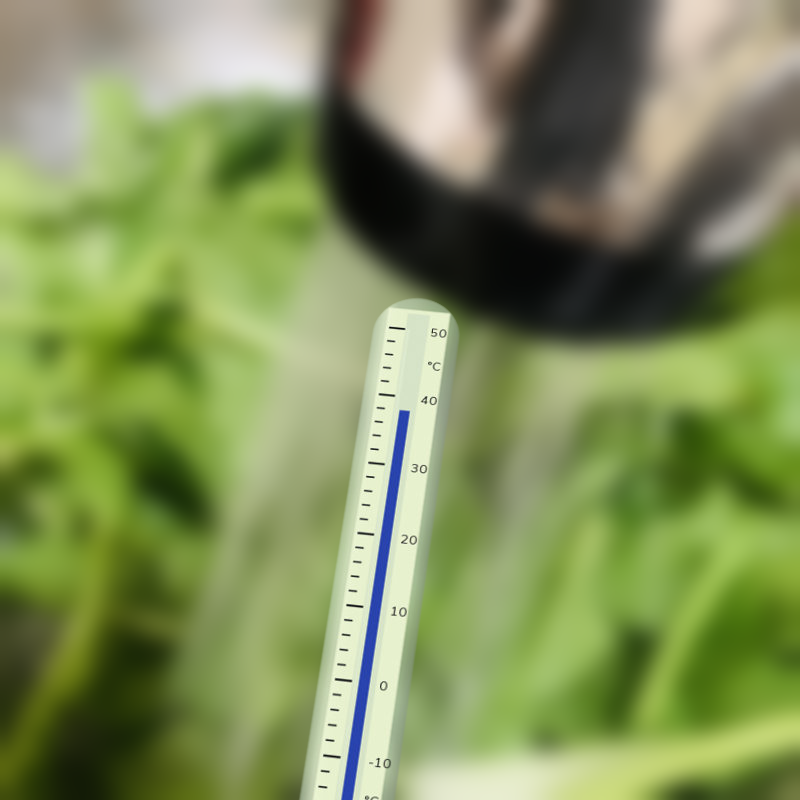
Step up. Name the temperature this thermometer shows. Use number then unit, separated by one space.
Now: 38 °C
